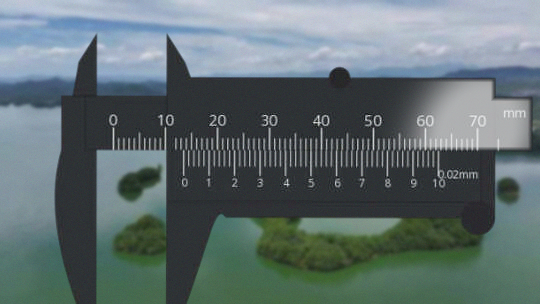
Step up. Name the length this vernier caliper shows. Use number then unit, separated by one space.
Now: 13.5 mm
